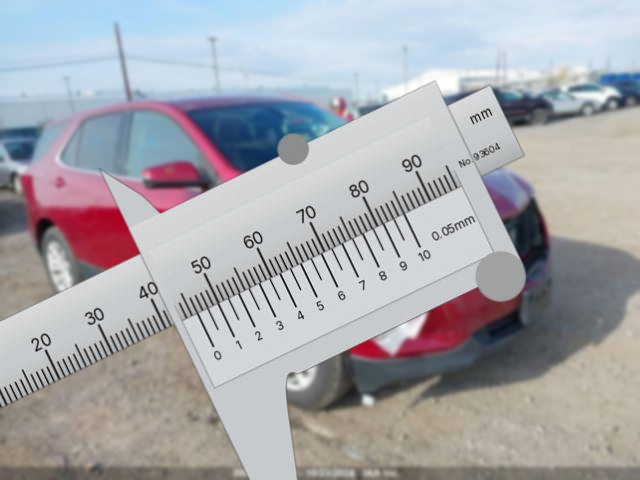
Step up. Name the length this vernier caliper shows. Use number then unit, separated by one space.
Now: 46.0 mm
